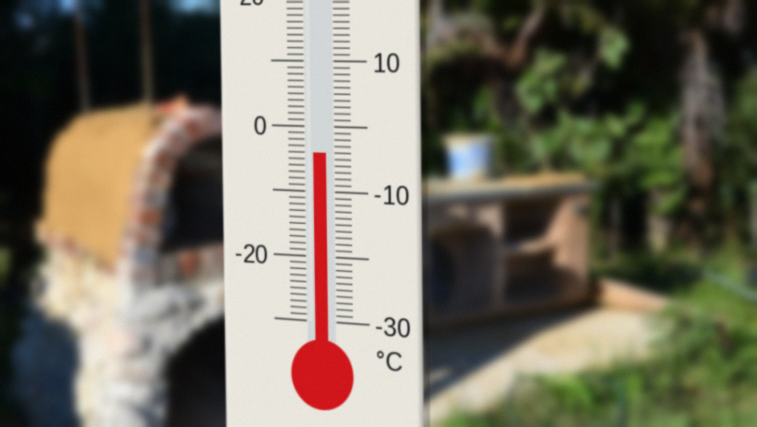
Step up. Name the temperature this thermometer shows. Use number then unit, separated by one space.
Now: -4 °C
